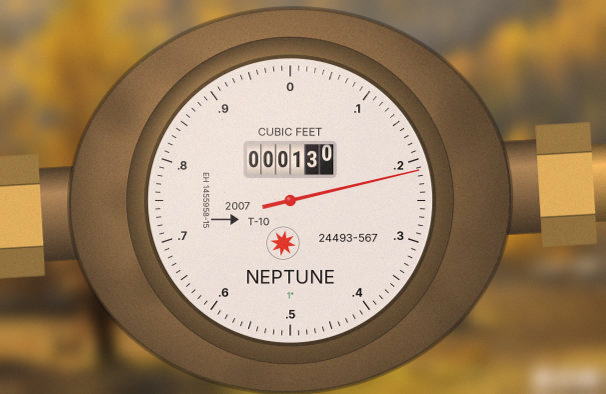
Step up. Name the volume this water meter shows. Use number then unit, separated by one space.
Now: 130.21 ft³
